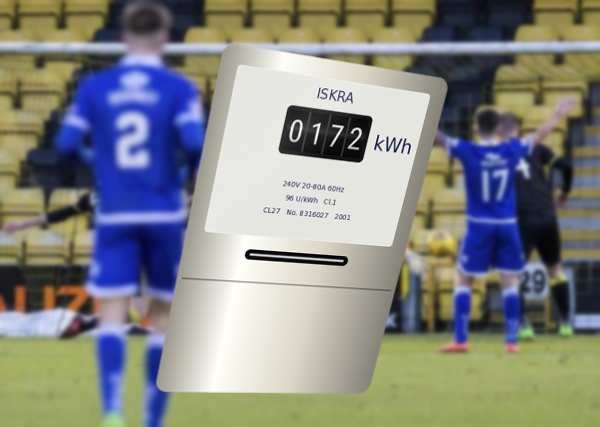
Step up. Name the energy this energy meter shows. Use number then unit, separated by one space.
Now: 172 kWh
